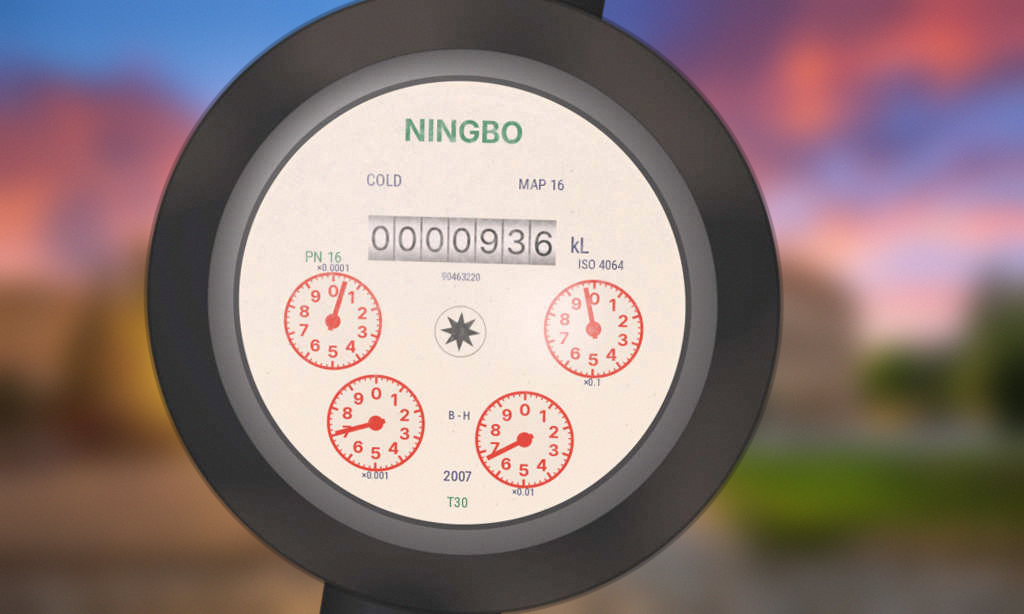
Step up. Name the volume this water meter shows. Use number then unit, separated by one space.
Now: 935.9670 kL
